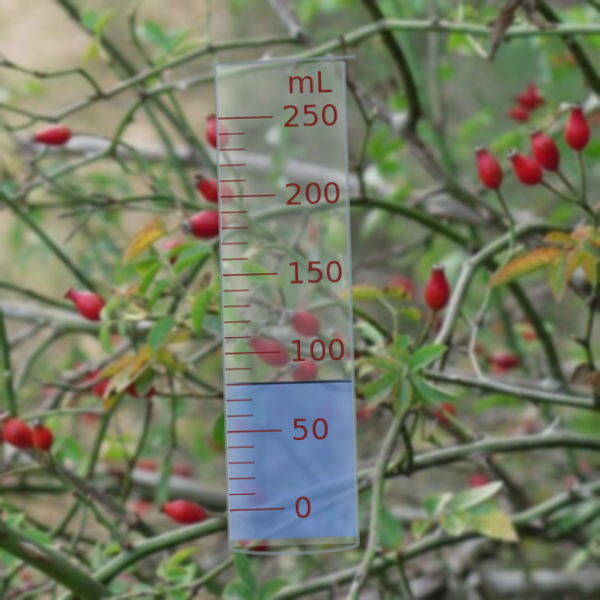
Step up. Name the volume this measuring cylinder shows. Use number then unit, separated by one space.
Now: 80 mL
